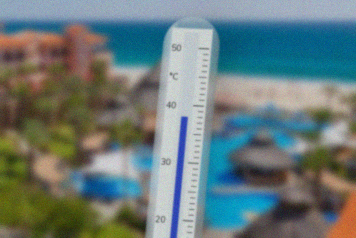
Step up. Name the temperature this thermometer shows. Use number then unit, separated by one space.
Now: 38 °C
